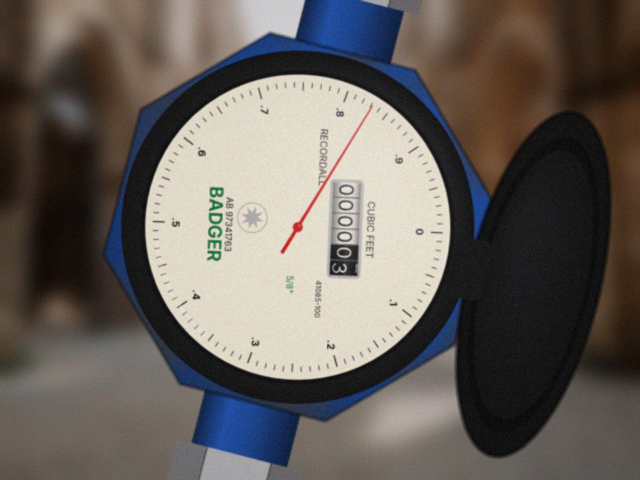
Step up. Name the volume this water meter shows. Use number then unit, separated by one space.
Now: 2.83 ft³
